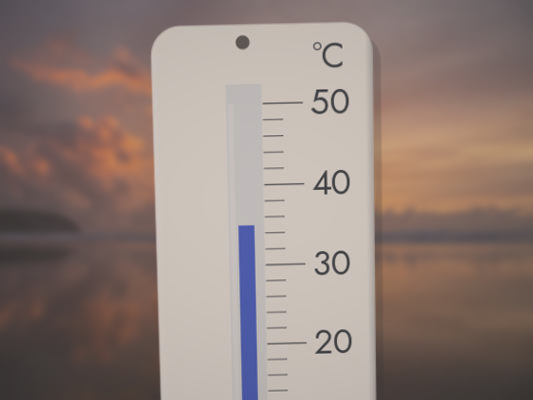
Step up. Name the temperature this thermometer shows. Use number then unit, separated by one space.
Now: 35 °C
